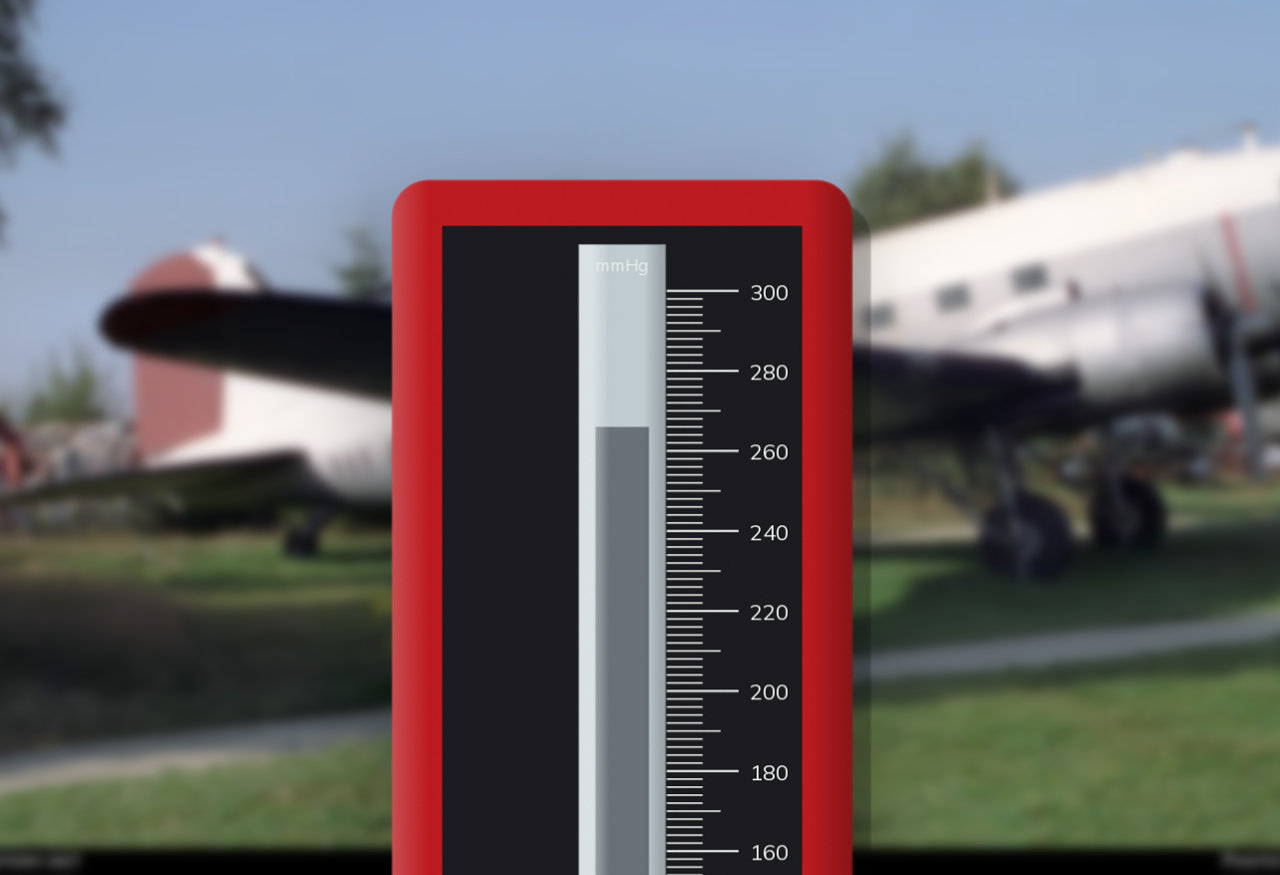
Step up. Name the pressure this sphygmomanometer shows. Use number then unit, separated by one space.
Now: 266 mmHg
